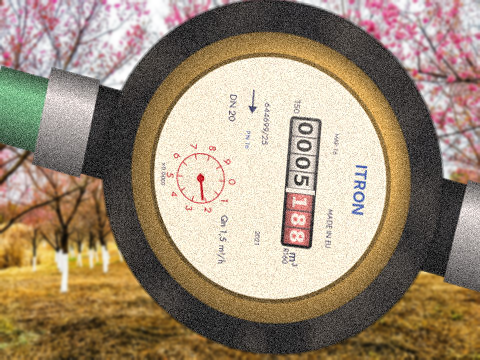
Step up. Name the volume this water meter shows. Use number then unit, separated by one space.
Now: 5.1882 m³
